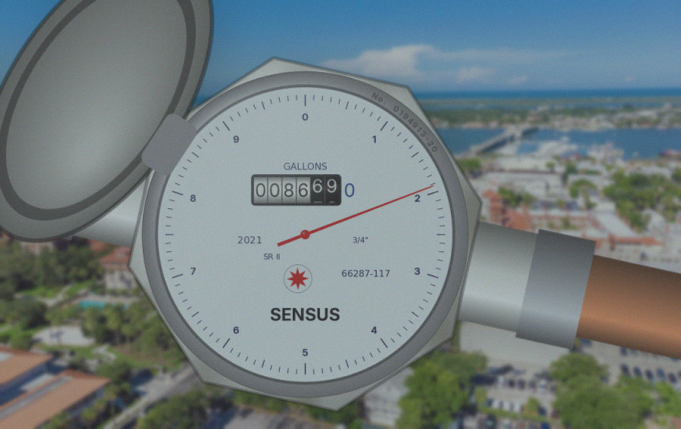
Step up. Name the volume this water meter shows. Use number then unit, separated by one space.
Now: 86691.9 gal
